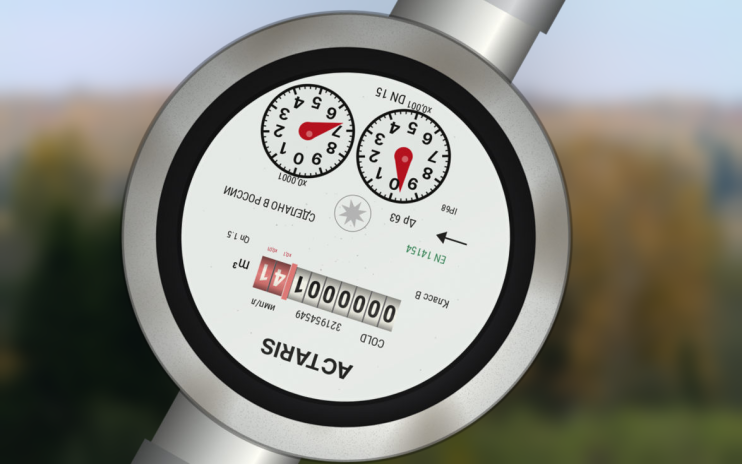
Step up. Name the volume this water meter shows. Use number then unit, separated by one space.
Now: 1.4096 m³
